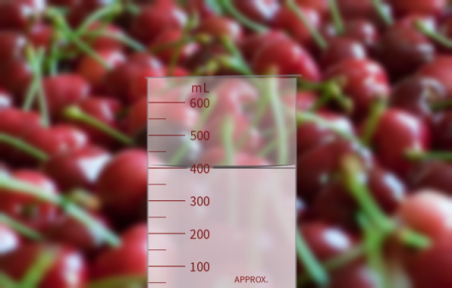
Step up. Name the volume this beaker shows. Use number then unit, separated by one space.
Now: 400 mL
